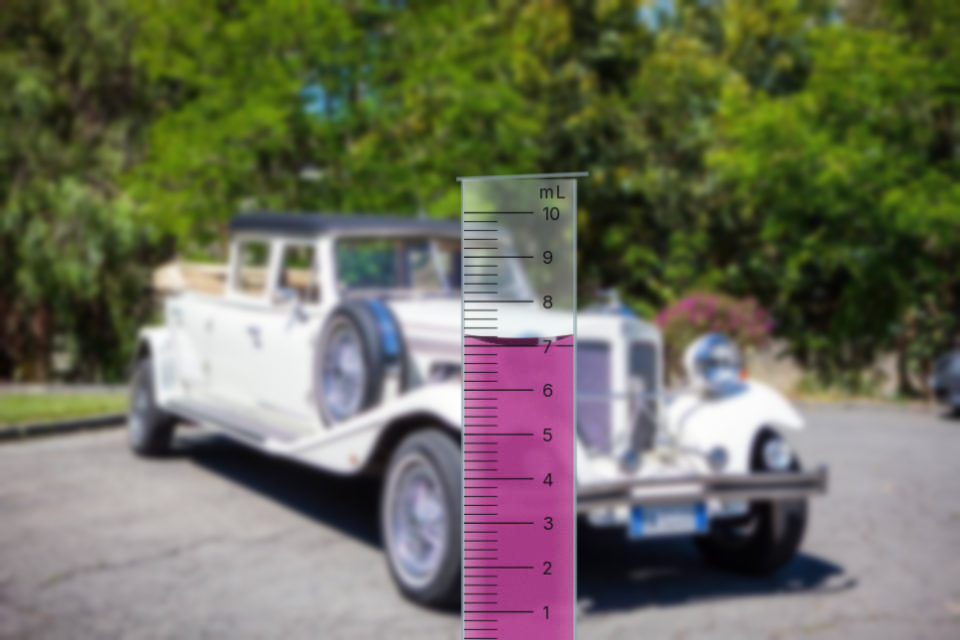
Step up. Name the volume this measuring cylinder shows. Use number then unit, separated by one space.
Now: 7 mL
